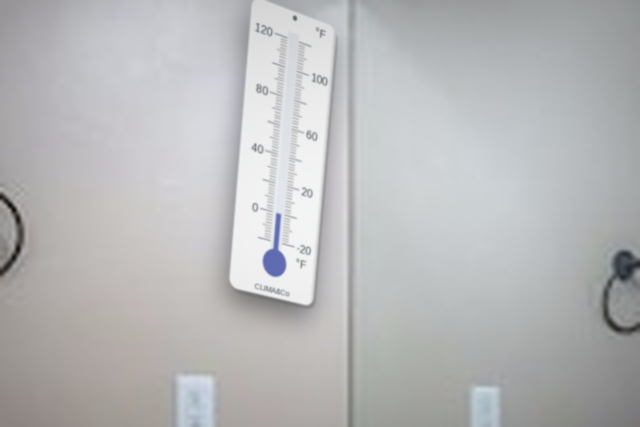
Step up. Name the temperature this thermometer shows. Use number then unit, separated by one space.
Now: 0 °F
